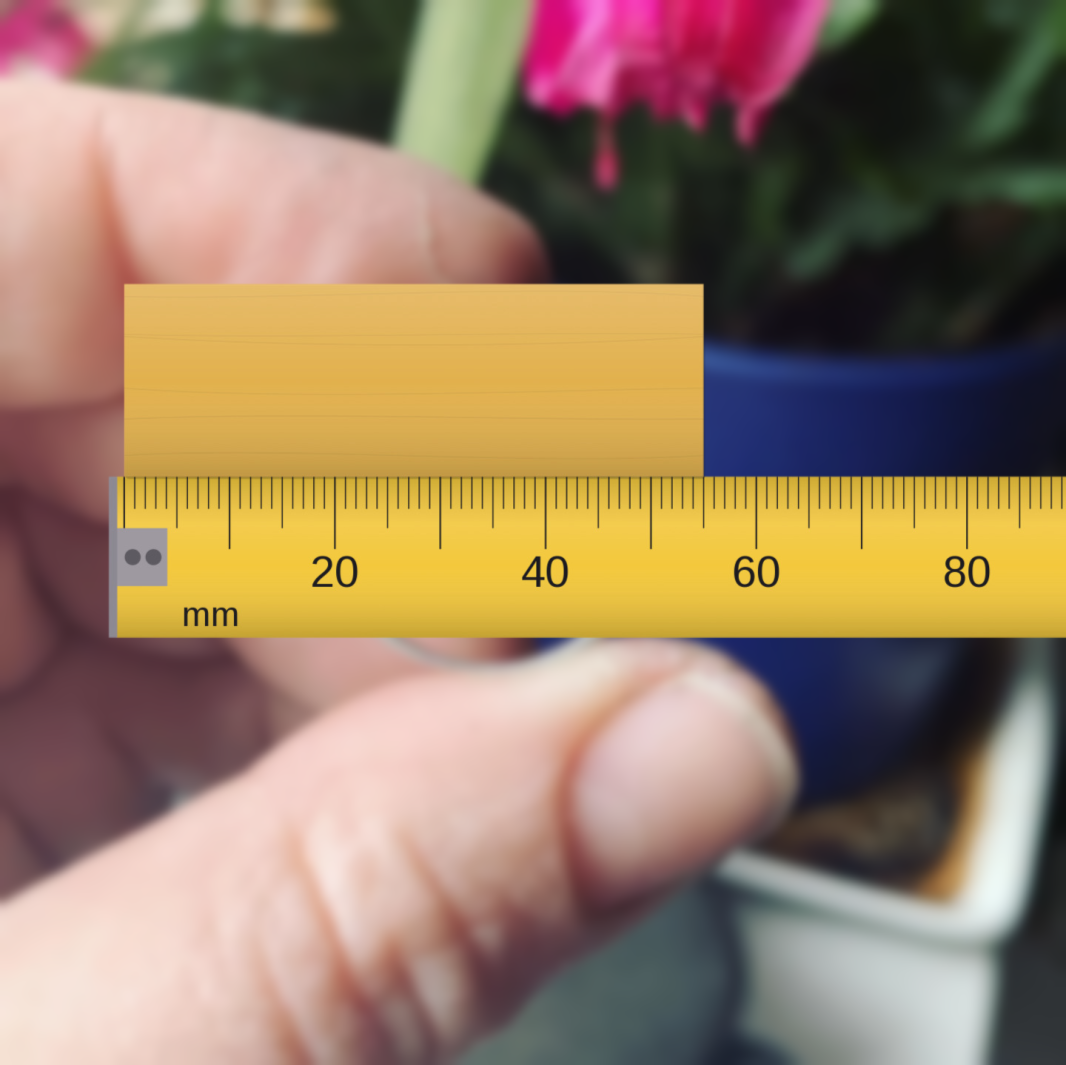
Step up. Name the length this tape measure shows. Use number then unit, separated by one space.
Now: 55 mm
